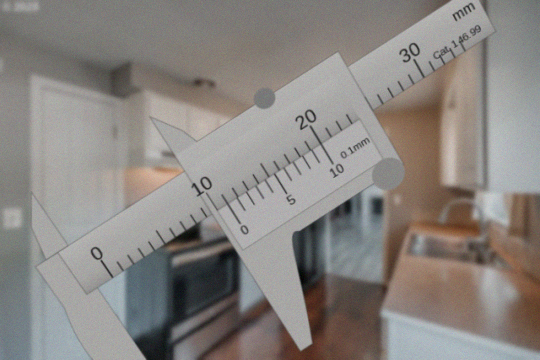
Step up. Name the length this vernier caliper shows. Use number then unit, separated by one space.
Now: 11.0 mm
